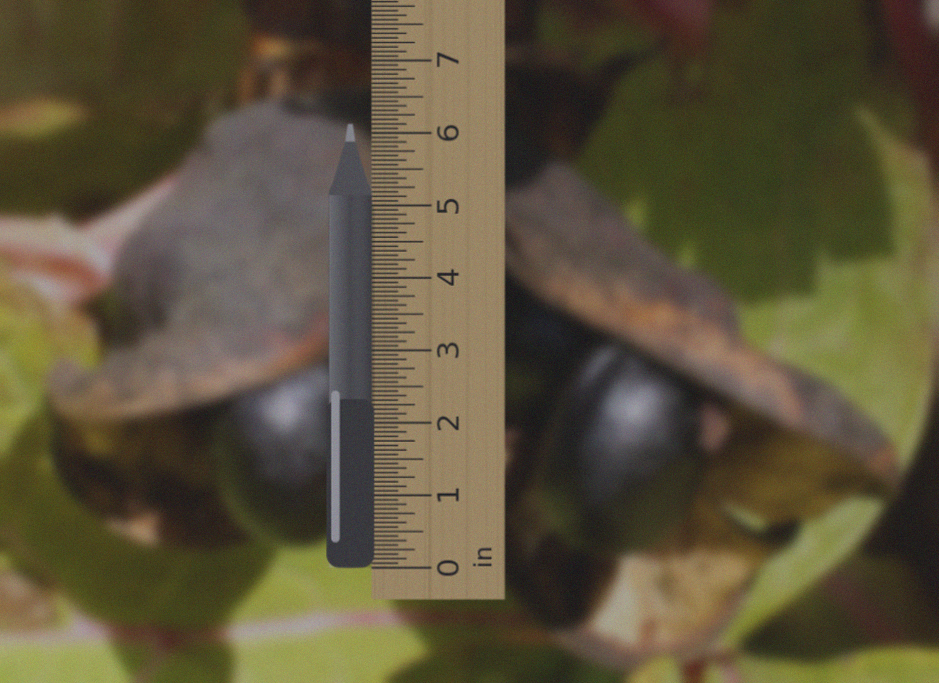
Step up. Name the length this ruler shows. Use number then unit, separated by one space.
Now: 6.125 in
